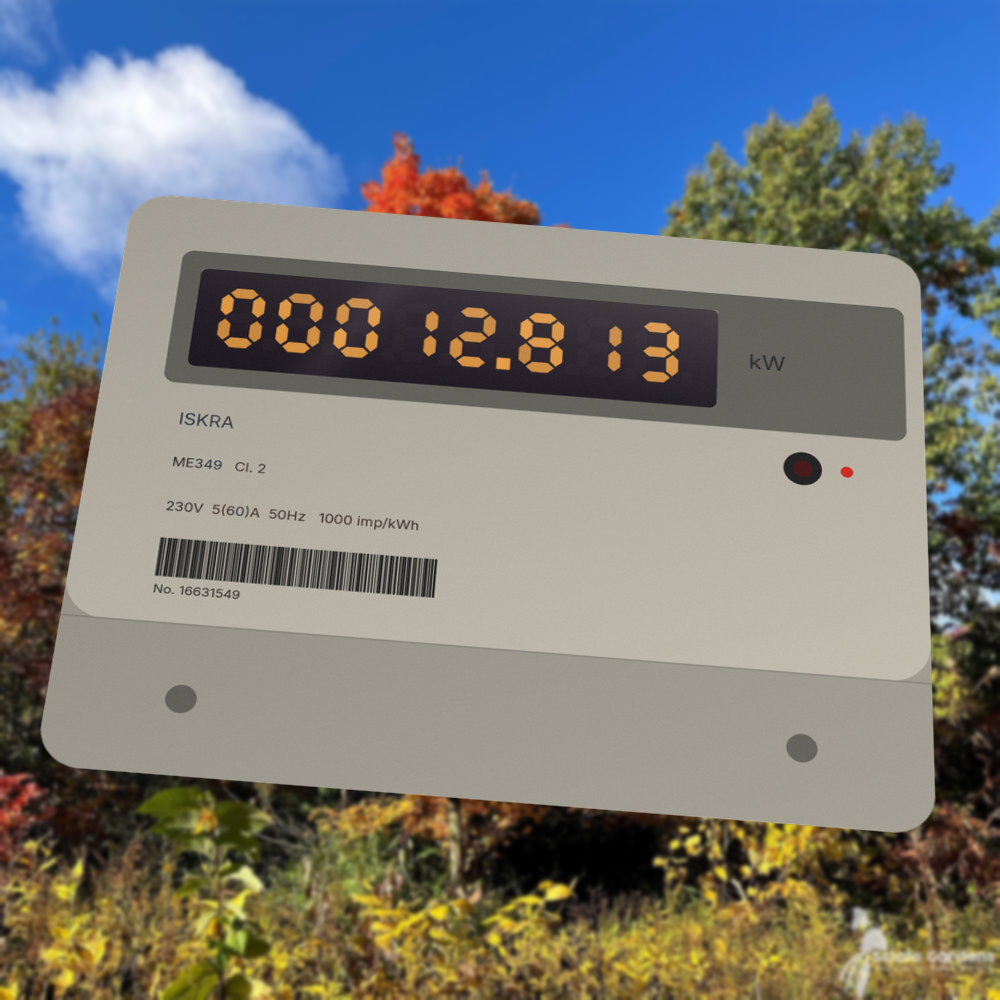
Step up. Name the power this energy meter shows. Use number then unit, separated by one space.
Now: 12.813 kW
